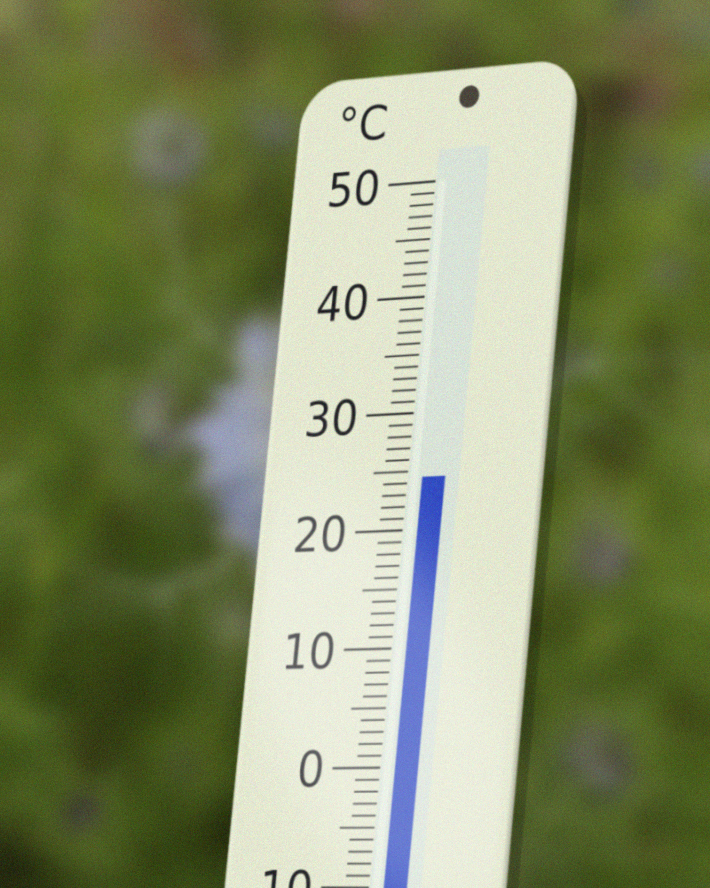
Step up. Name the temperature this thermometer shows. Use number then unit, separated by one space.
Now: 24.5 °C
